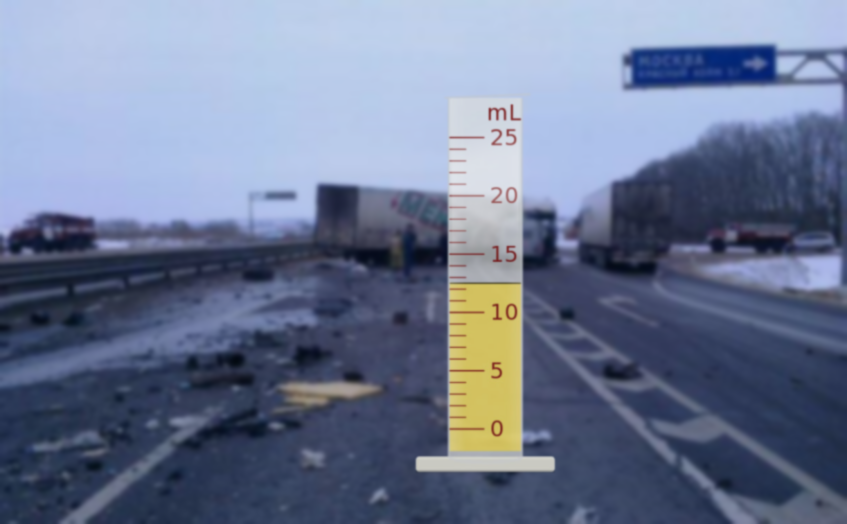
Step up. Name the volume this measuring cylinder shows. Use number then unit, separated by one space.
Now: 12.5 mL
